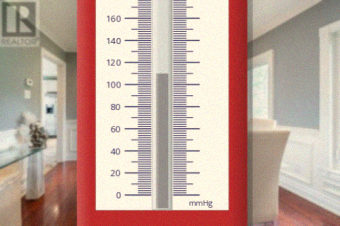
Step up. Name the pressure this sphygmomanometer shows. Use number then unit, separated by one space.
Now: 110 mmHg
